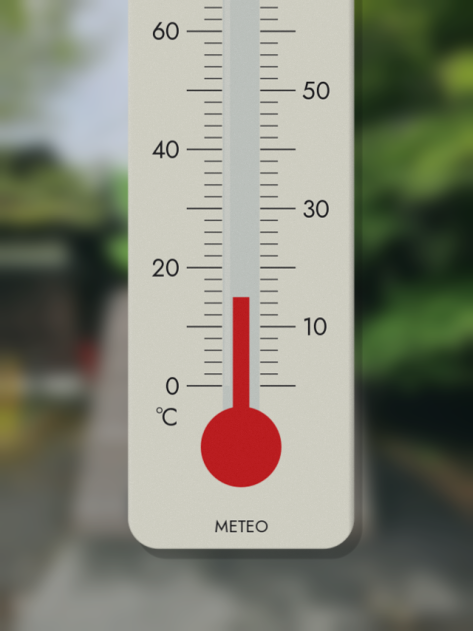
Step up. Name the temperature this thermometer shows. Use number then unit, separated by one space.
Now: 15 °C
